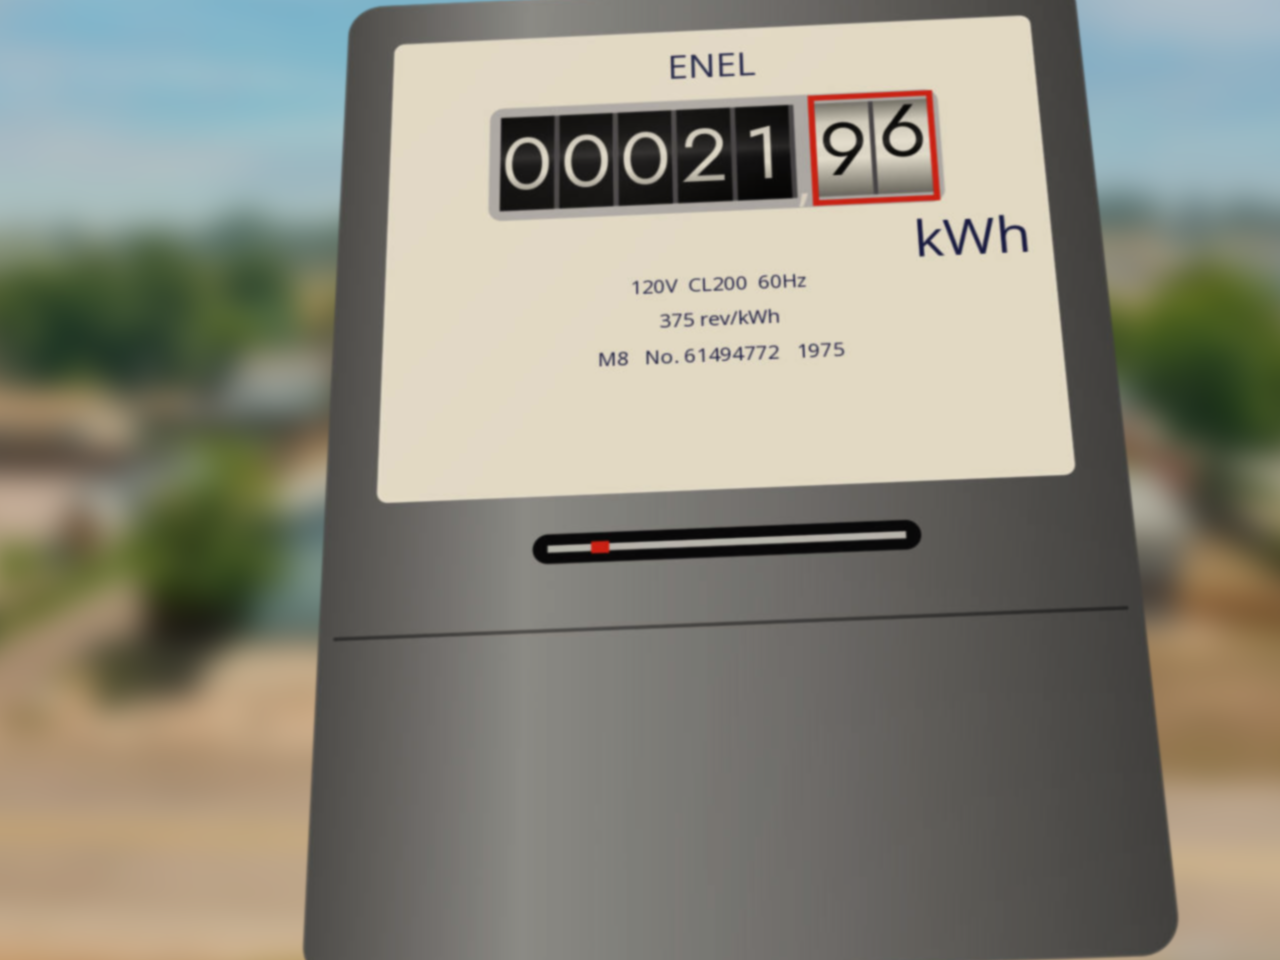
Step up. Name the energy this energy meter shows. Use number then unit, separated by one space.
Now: 21.96 kWh
